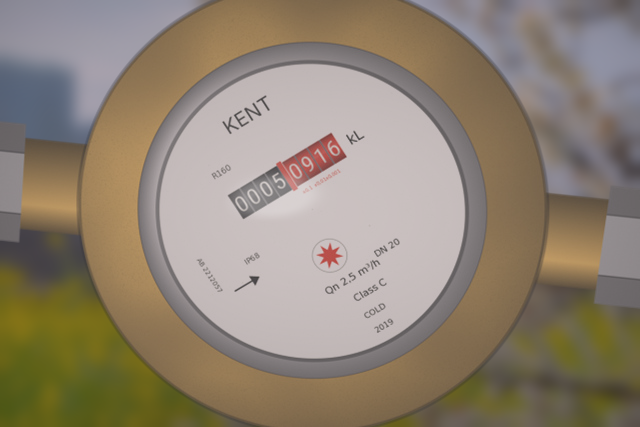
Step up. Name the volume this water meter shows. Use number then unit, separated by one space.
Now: 5.0916 kL
